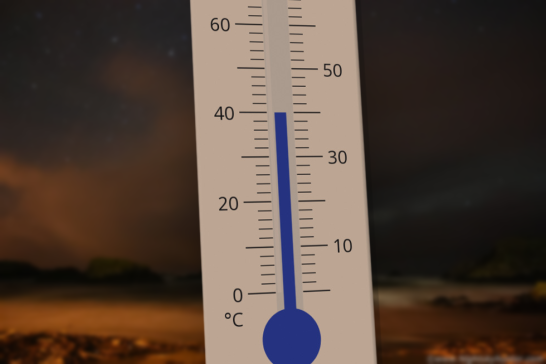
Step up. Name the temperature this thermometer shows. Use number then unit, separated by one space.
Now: 40 °C
